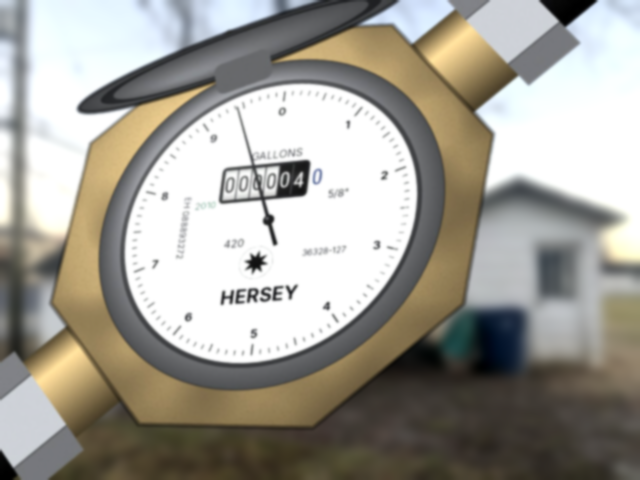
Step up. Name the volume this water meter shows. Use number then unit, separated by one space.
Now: 39.4 gal
